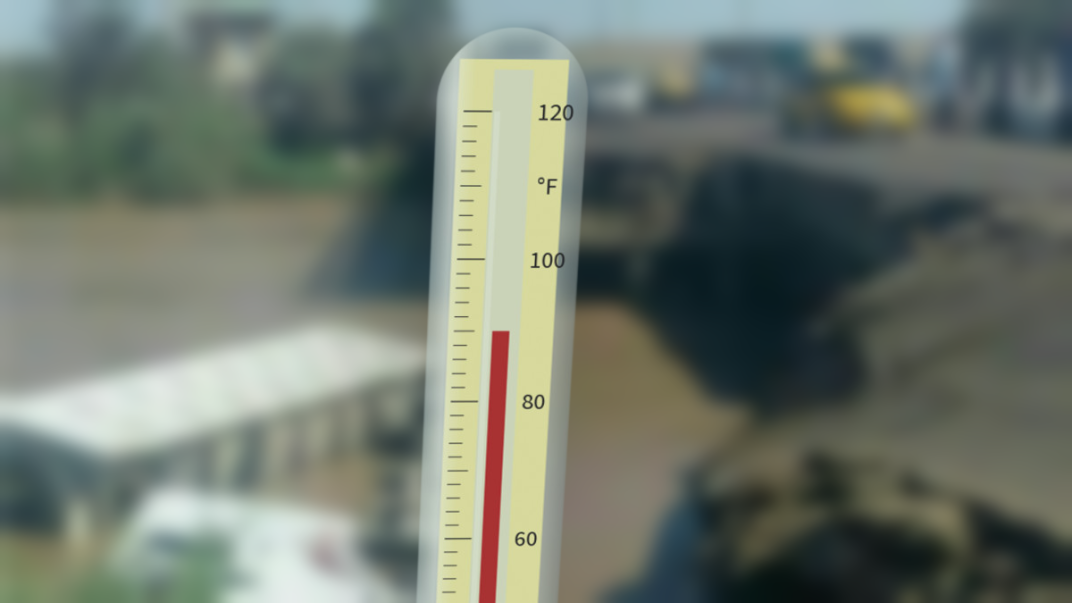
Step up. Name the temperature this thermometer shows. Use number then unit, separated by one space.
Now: 90 °F
